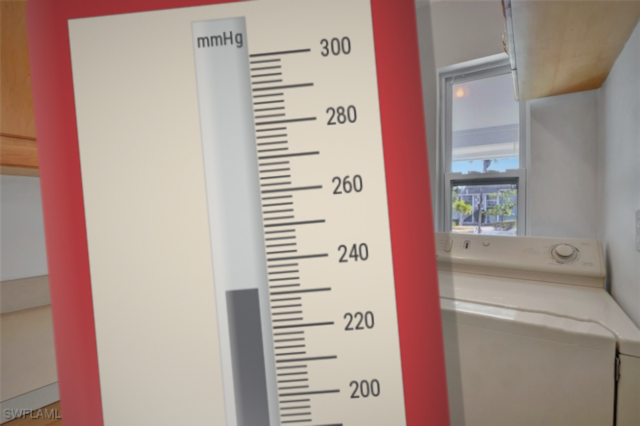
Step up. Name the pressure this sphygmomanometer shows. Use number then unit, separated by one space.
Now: 232 mmHg
